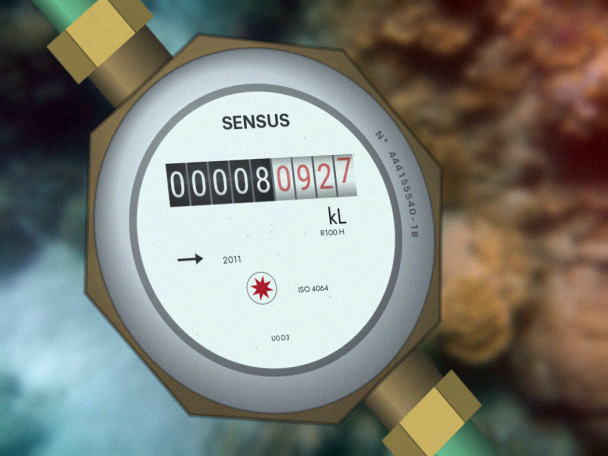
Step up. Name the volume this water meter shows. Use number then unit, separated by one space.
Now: 8.0927 kL
